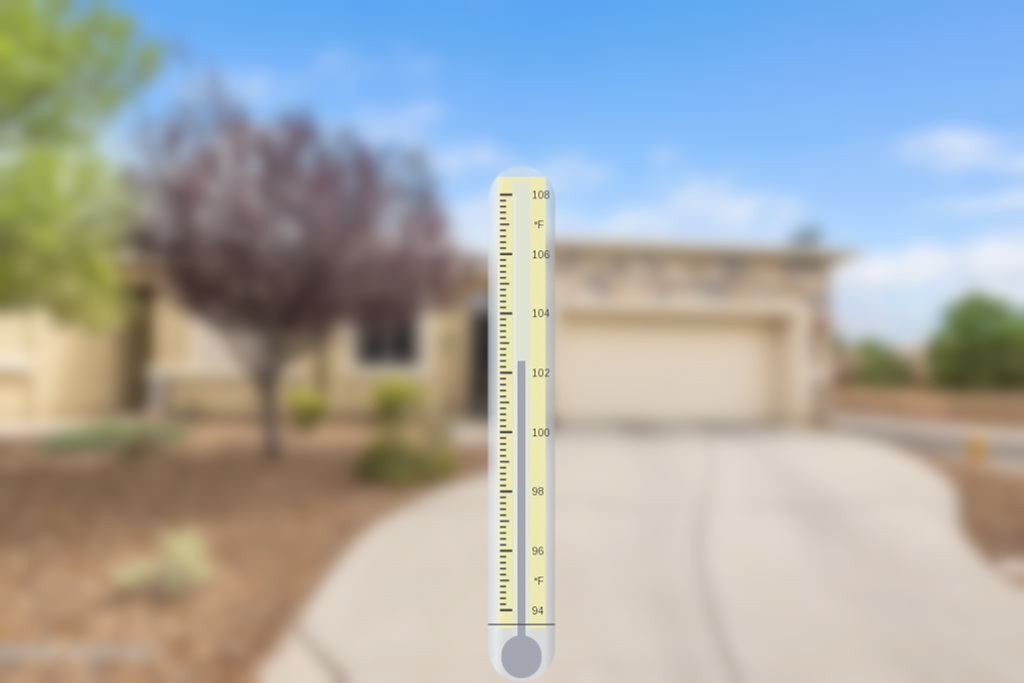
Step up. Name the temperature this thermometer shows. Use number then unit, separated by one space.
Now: 102.4 °F
